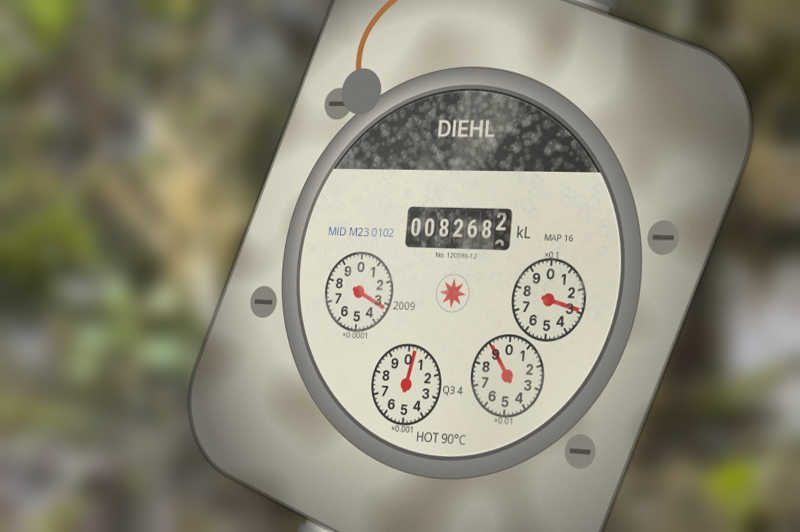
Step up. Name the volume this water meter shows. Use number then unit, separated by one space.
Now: 82682.2903 kL
